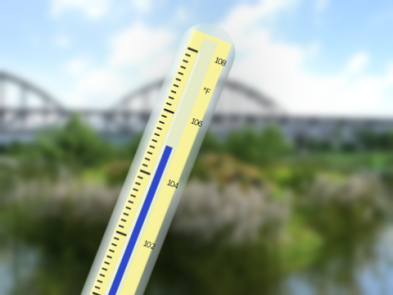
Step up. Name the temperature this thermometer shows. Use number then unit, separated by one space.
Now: 105 °F
